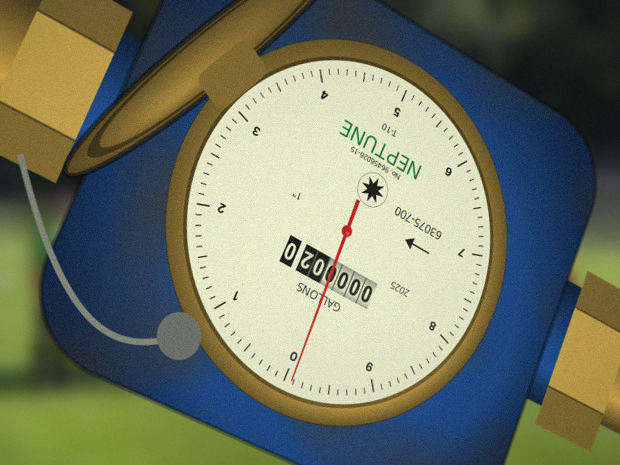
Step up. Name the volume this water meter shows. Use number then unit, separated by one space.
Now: 19.9 gal
